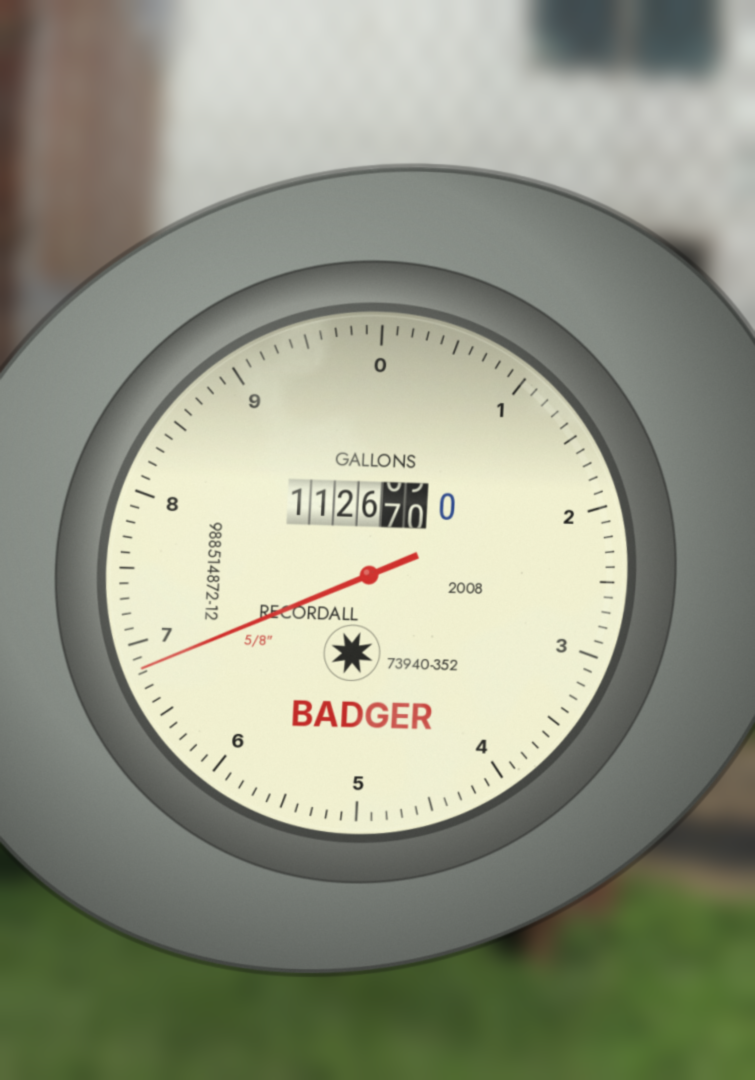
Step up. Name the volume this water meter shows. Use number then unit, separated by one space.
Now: 1126696.8 gal
